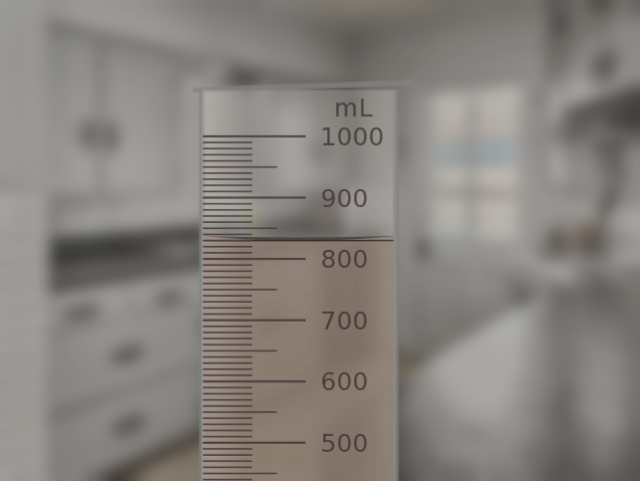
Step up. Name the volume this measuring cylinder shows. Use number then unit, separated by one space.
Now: 830 mL
